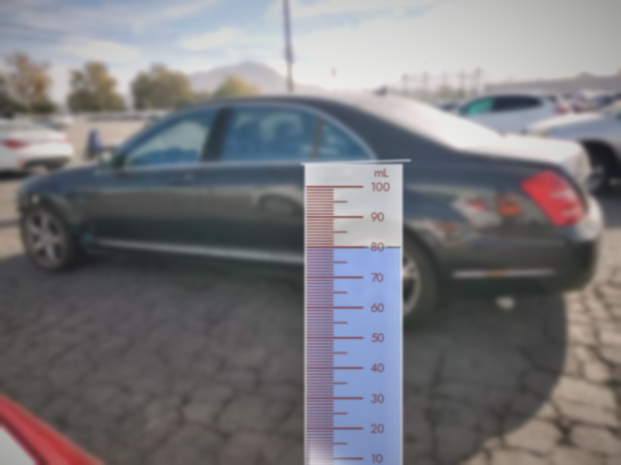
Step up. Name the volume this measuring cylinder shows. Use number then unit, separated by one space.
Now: 80 mL
